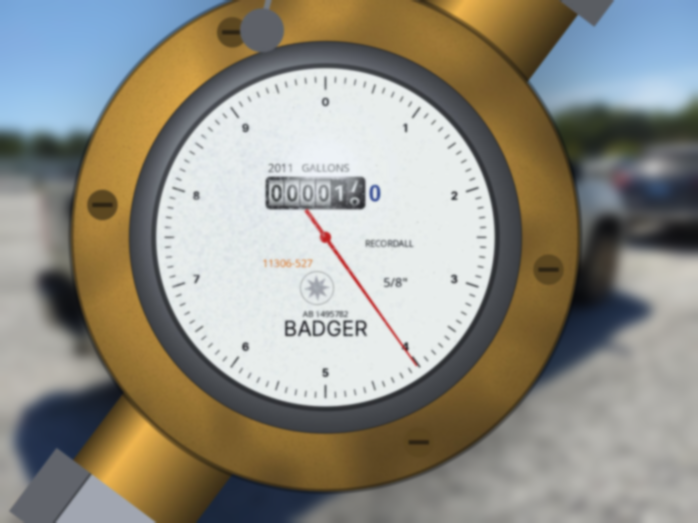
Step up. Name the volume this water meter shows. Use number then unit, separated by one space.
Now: 174.0 gal
